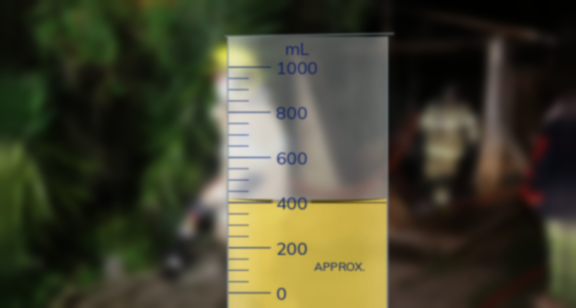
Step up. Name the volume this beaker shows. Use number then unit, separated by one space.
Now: 400 mL
